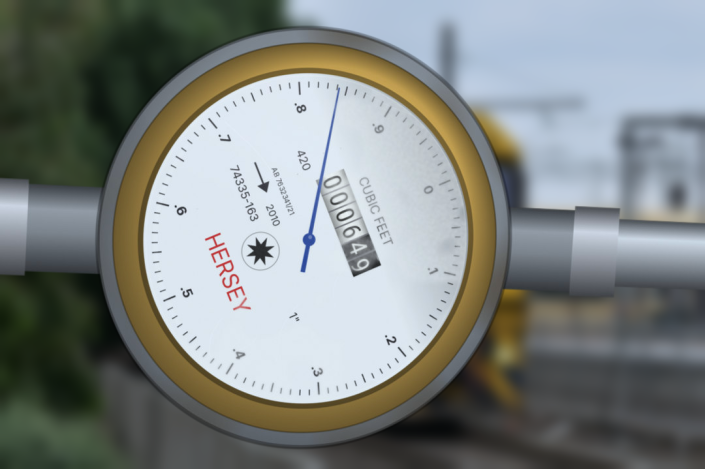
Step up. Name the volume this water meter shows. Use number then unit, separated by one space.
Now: 648.84 ft³
